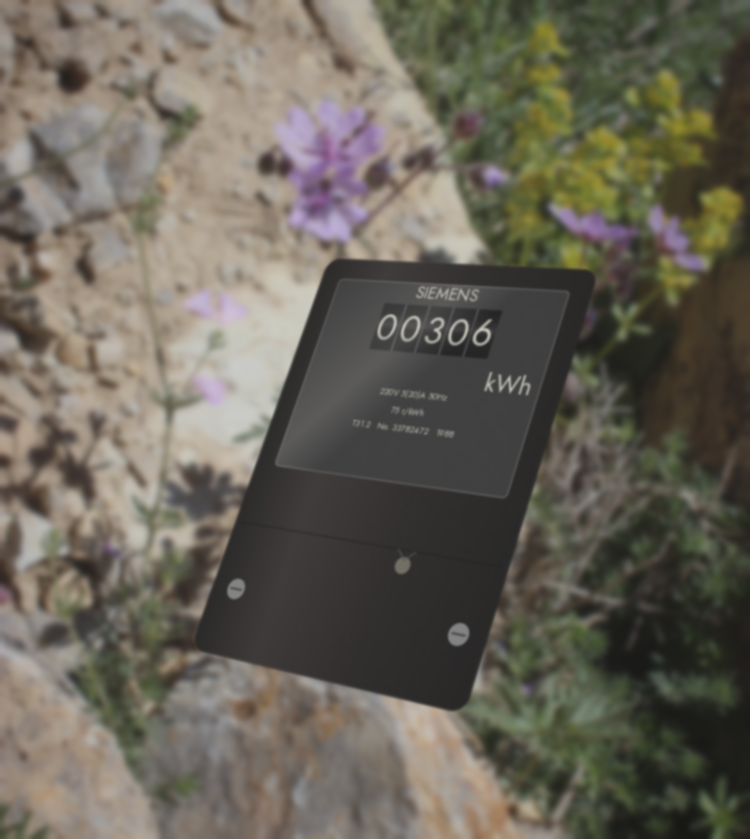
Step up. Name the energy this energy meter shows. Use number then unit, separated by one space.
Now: 306 kWh
